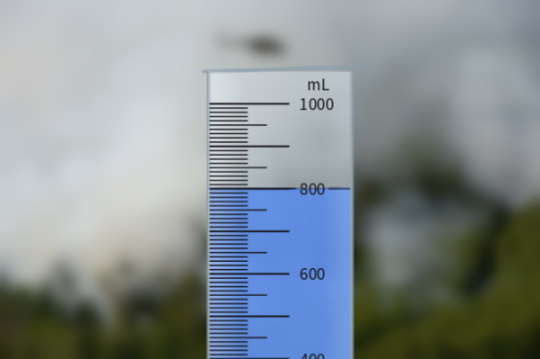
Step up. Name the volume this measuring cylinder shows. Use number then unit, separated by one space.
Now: 800 mL
